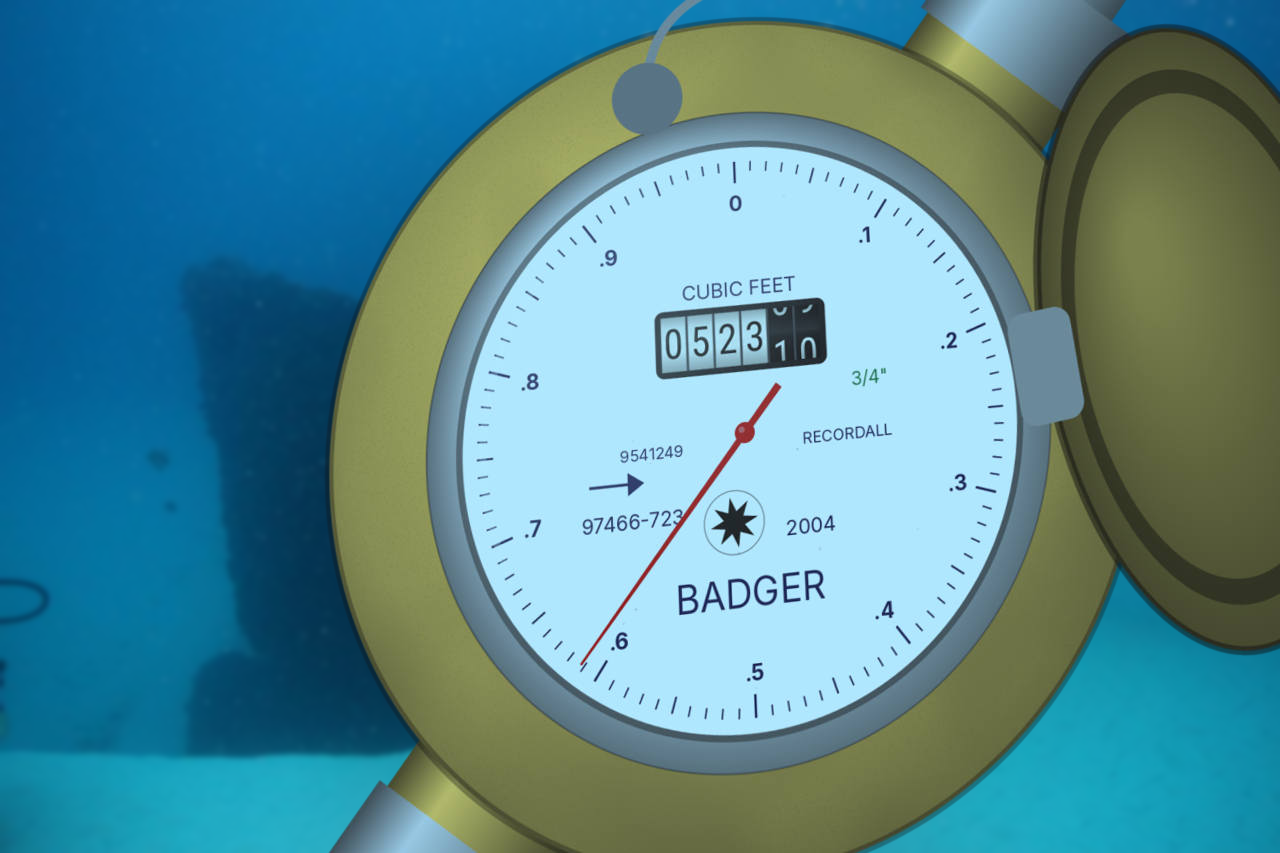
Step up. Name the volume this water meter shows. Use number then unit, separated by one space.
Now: 52309.61 ft³
